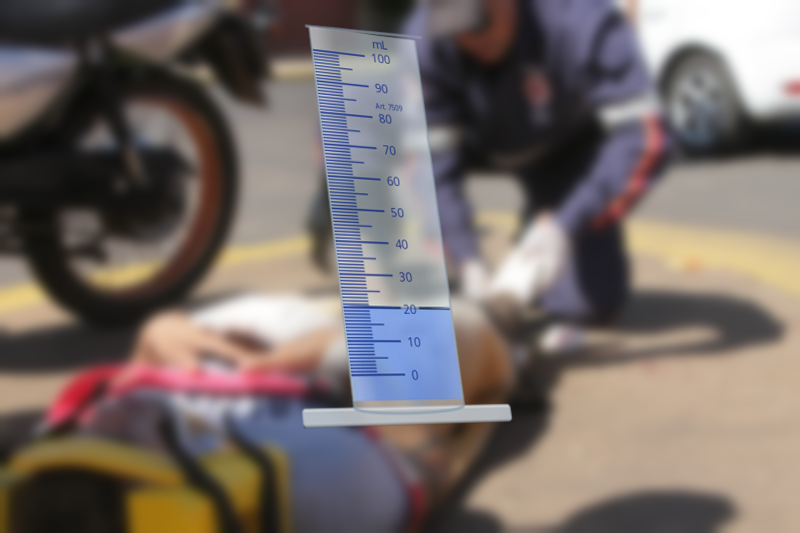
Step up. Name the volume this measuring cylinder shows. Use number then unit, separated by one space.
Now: 20 mL
